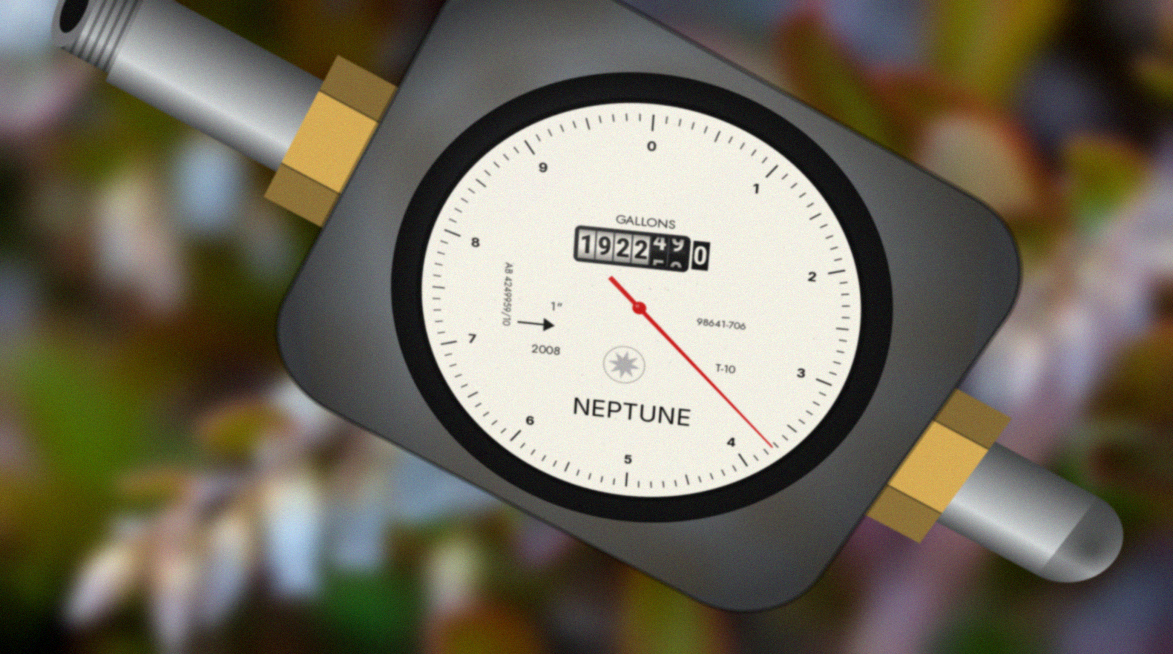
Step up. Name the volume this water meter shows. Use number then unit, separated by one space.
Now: 1922493.7 gal
